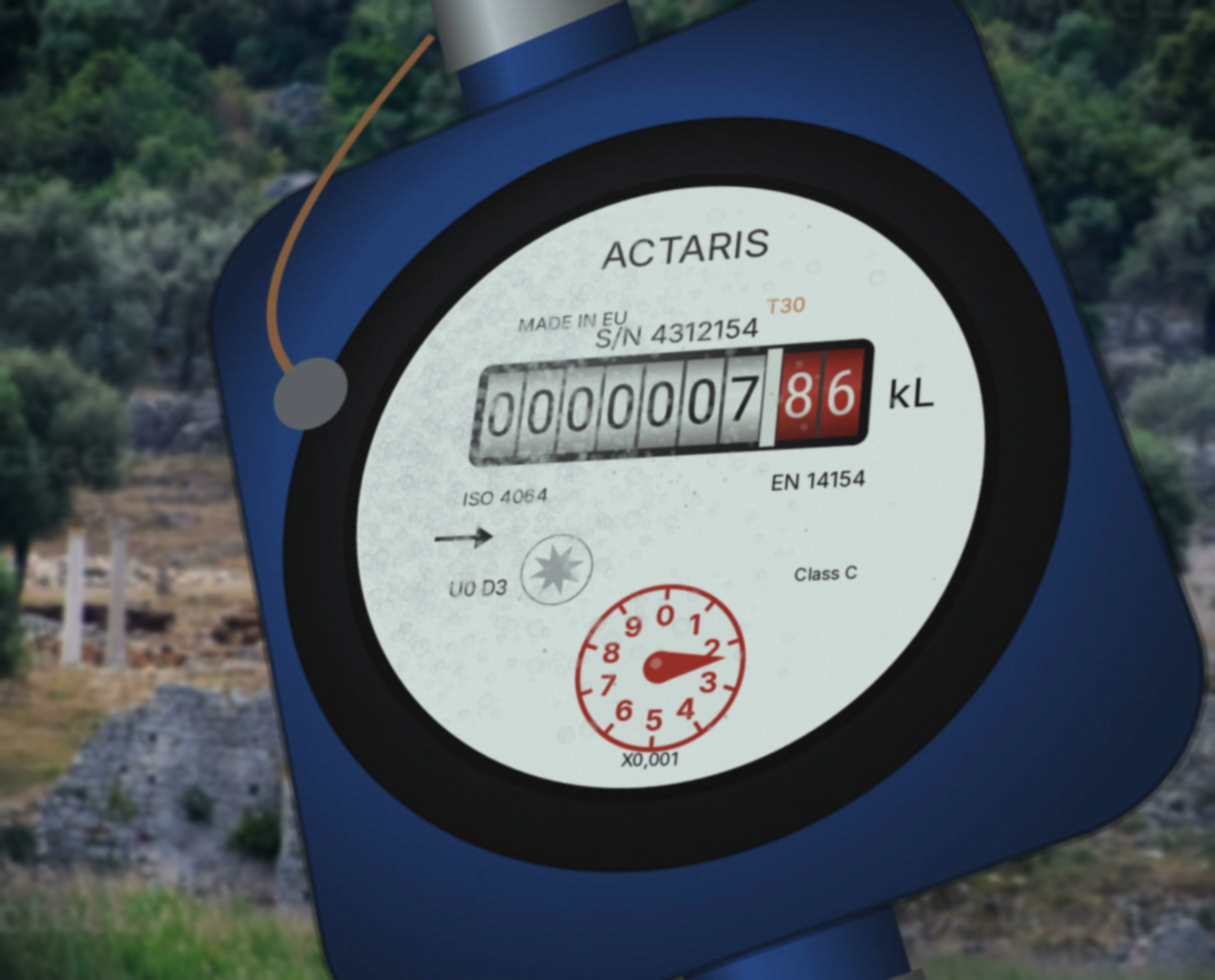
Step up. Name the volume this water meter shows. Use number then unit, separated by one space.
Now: 7.862 kL
